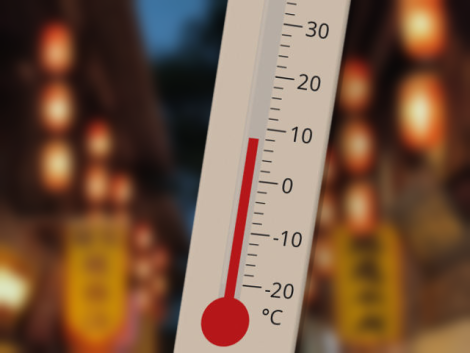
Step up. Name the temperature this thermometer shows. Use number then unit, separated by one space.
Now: 8 °C
